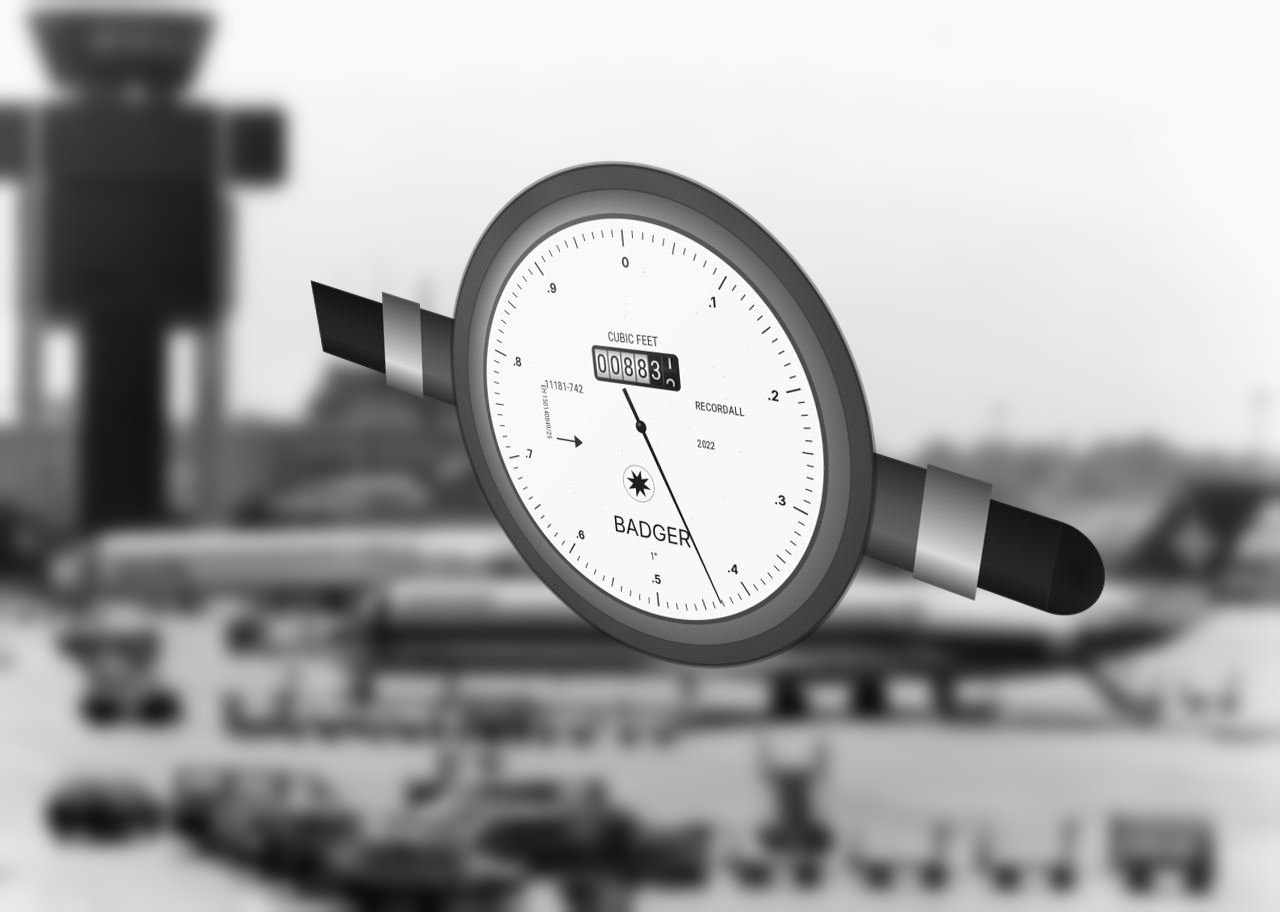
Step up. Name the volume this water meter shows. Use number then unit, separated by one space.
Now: 8831.43 ft³
